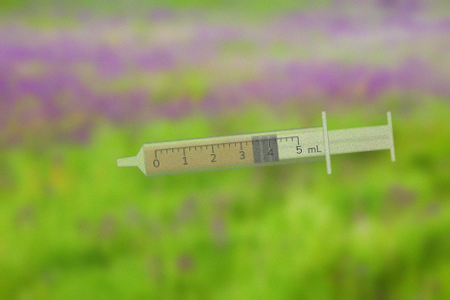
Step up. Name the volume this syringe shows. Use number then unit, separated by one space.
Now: 3.4 mL
